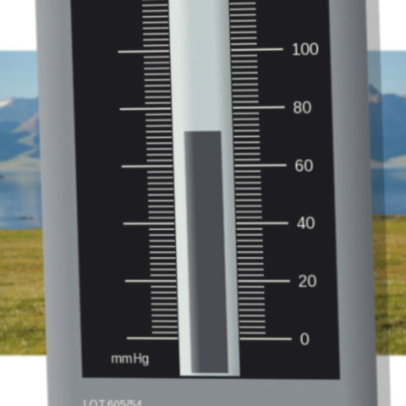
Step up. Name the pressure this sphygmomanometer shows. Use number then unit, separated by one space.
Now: 72 mmHg
